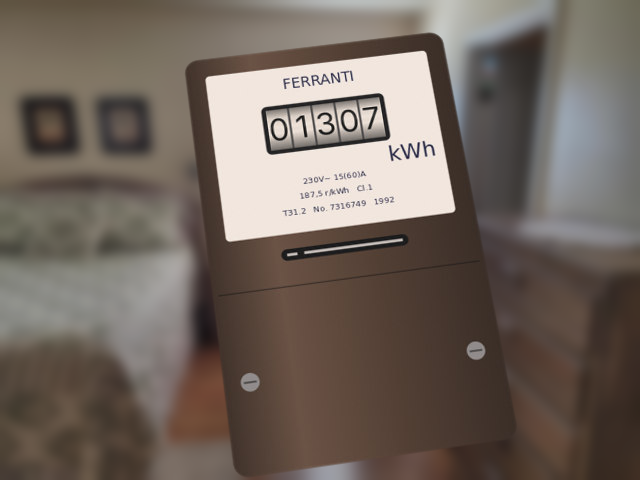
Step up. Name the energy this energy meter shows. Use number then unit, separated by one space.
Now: 1307 kWh
